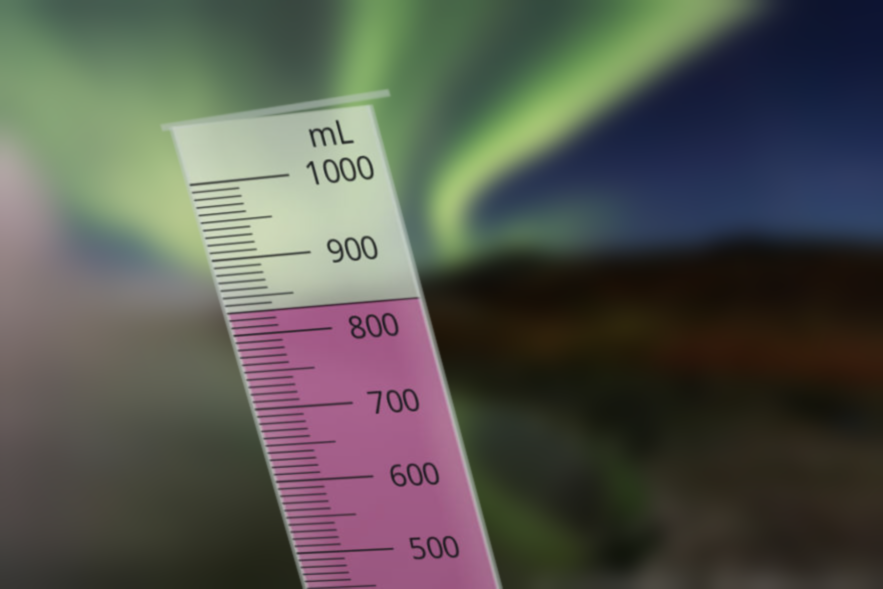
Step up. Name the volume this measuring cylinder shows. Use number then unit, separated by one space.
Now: 830 mL
